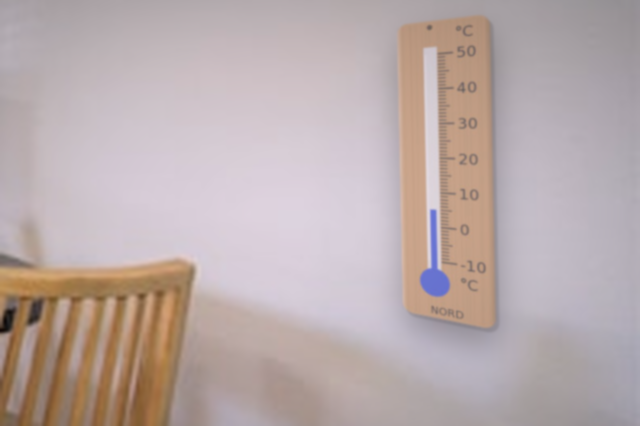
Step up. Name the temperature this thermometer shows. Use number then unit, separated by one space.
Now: 5 °C
